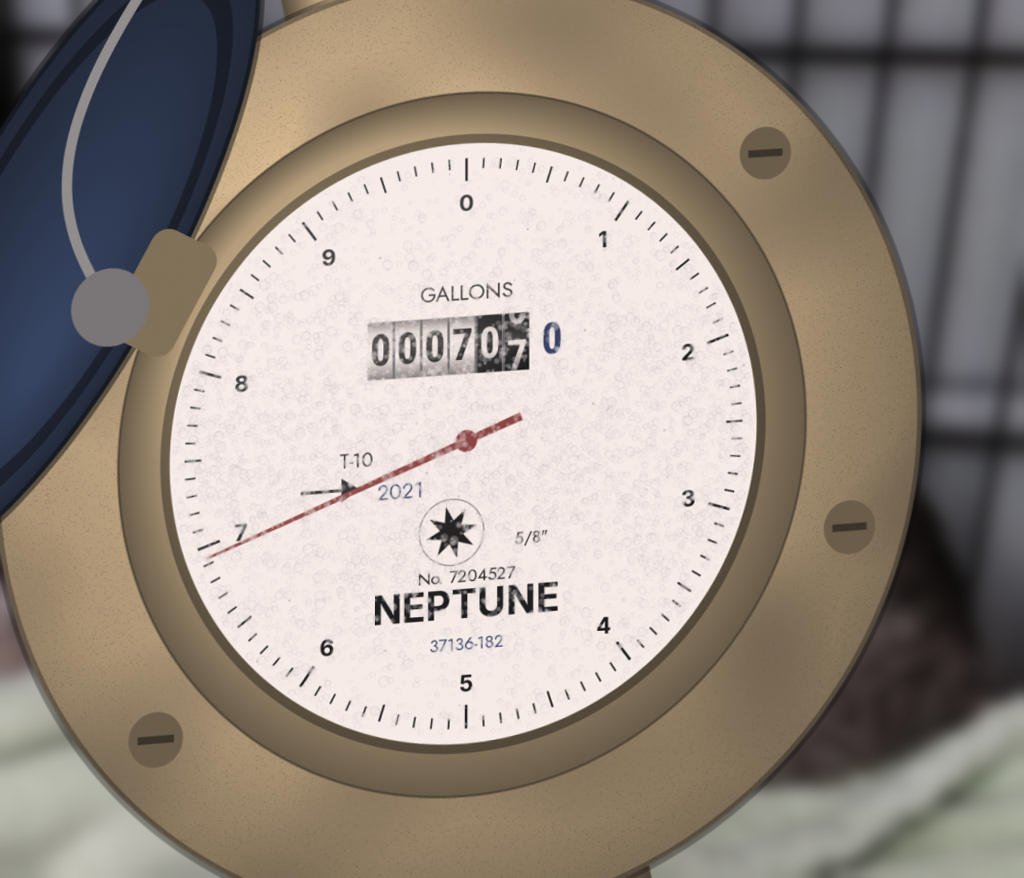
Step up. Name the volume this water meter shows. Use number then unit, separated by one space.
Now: 7066.9 gal
